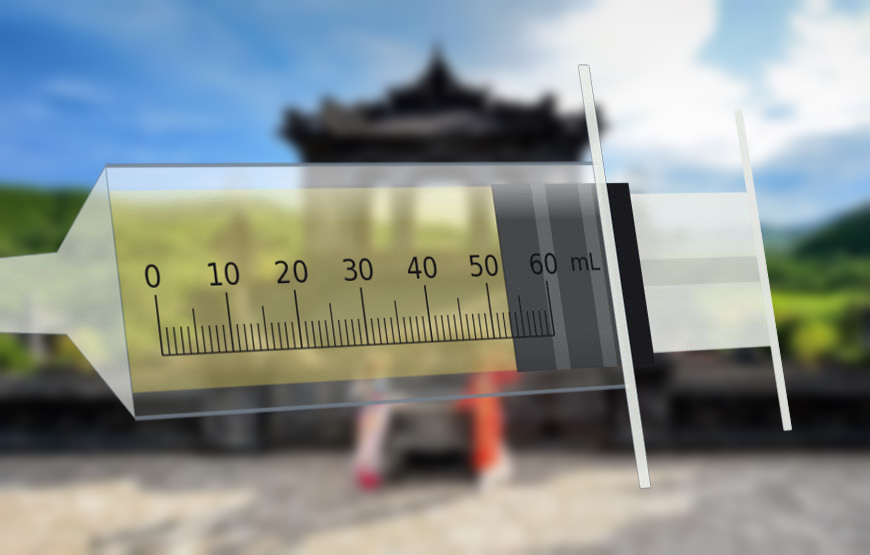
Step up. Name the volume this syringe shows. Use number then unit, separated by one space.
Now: 53 mL
